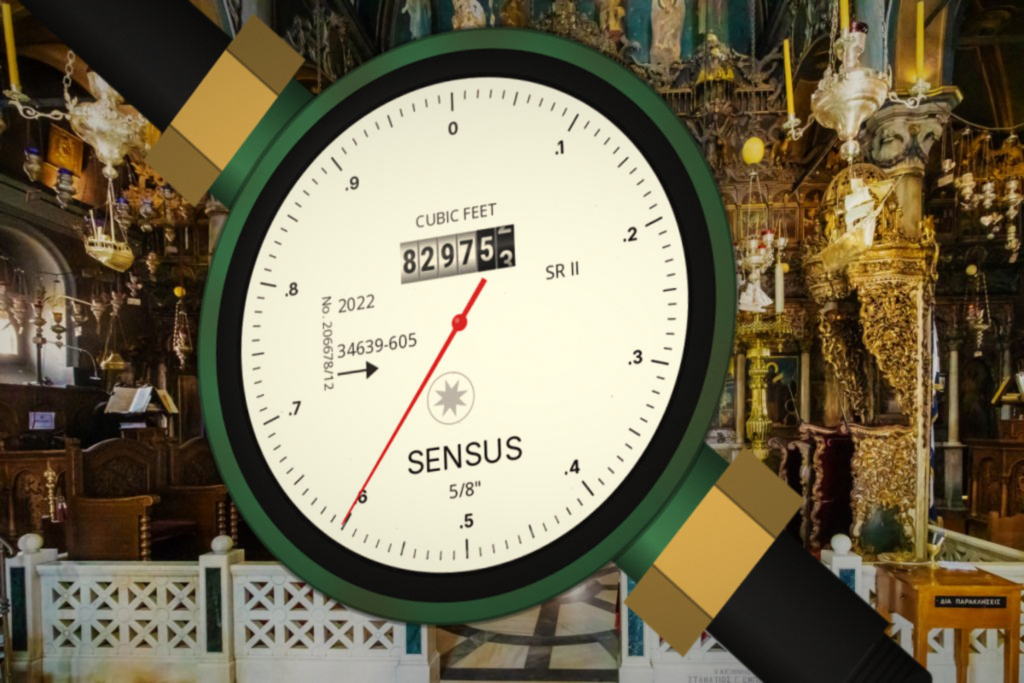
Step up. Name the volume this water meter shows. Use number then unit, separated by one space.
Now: 829752.60 ft³
